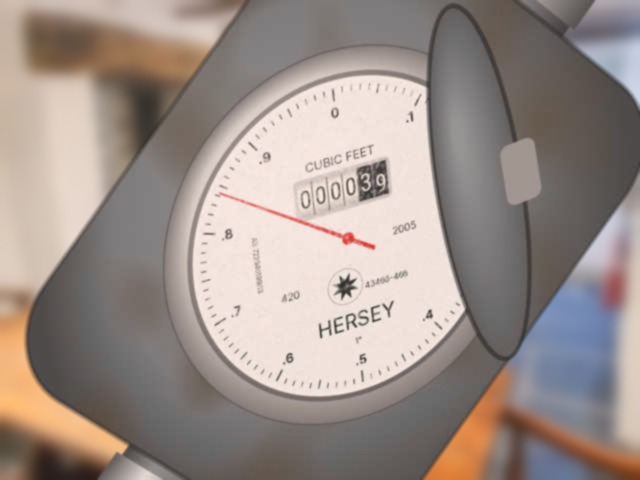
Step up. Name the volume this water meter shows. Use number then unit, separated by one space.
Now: 38.84 ft³
